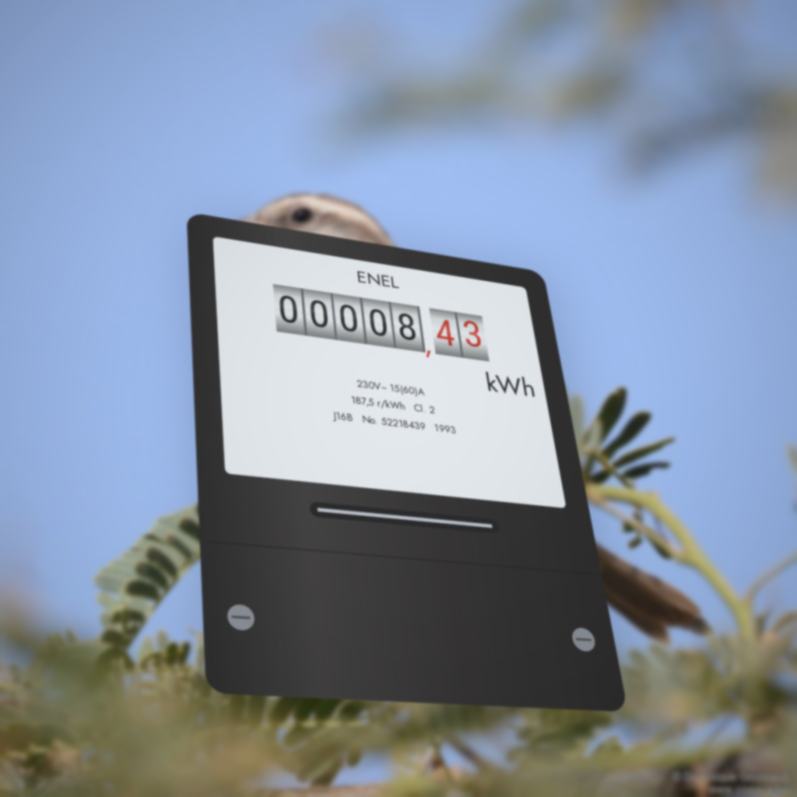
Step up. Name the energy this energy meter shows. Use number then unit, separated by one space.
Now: 8.43 kWh
